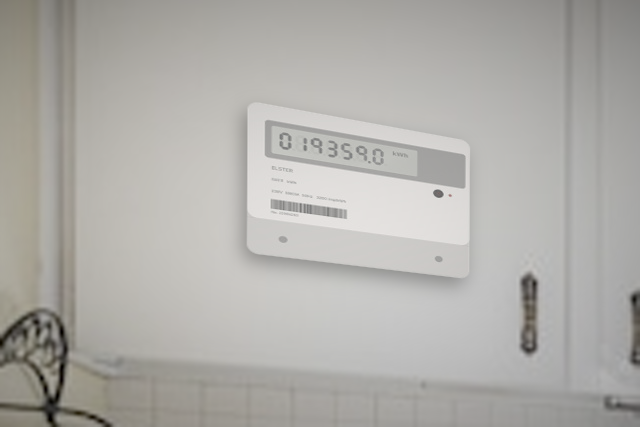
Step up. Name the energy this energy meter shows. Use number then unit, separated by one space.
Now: 19359.0 kWh
